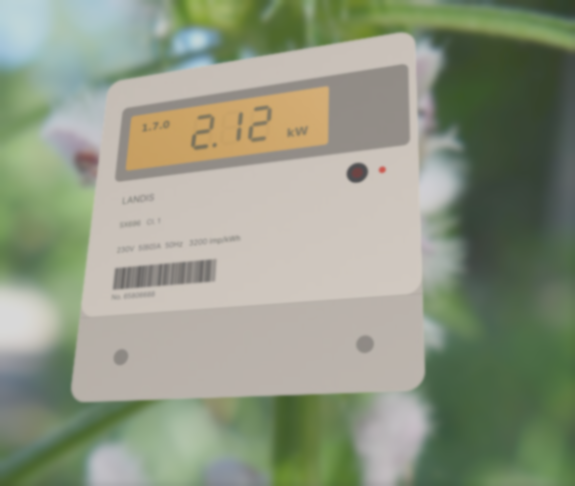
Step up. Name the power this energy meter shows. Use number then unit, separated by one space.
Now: 2.12 kW
